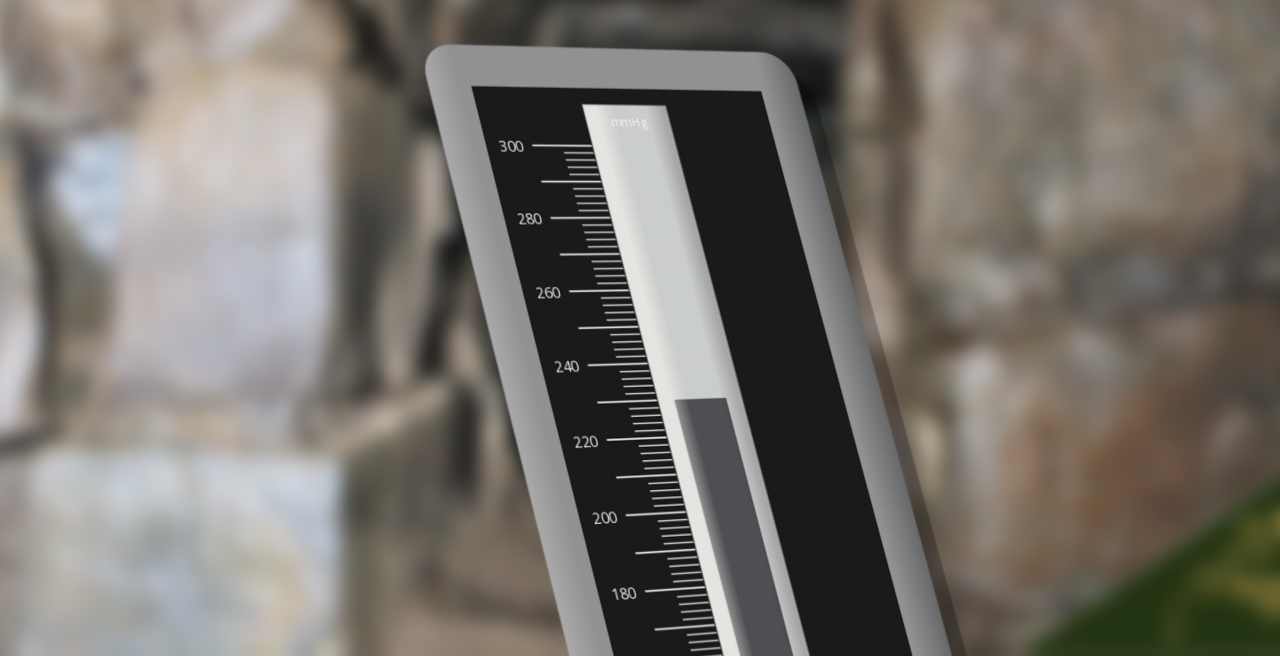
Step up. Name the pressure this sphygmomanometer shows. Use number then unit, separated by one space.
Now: 230 mmHg
